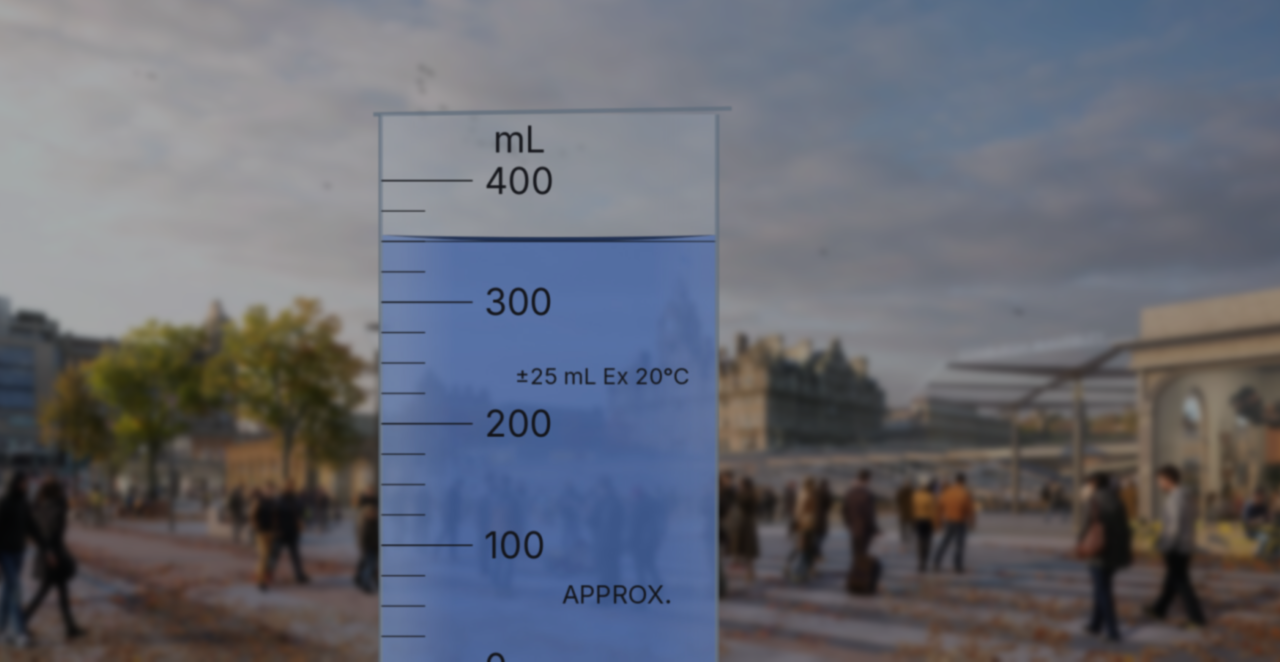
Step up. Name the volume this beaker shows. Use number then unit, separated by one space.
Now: 350 mL
